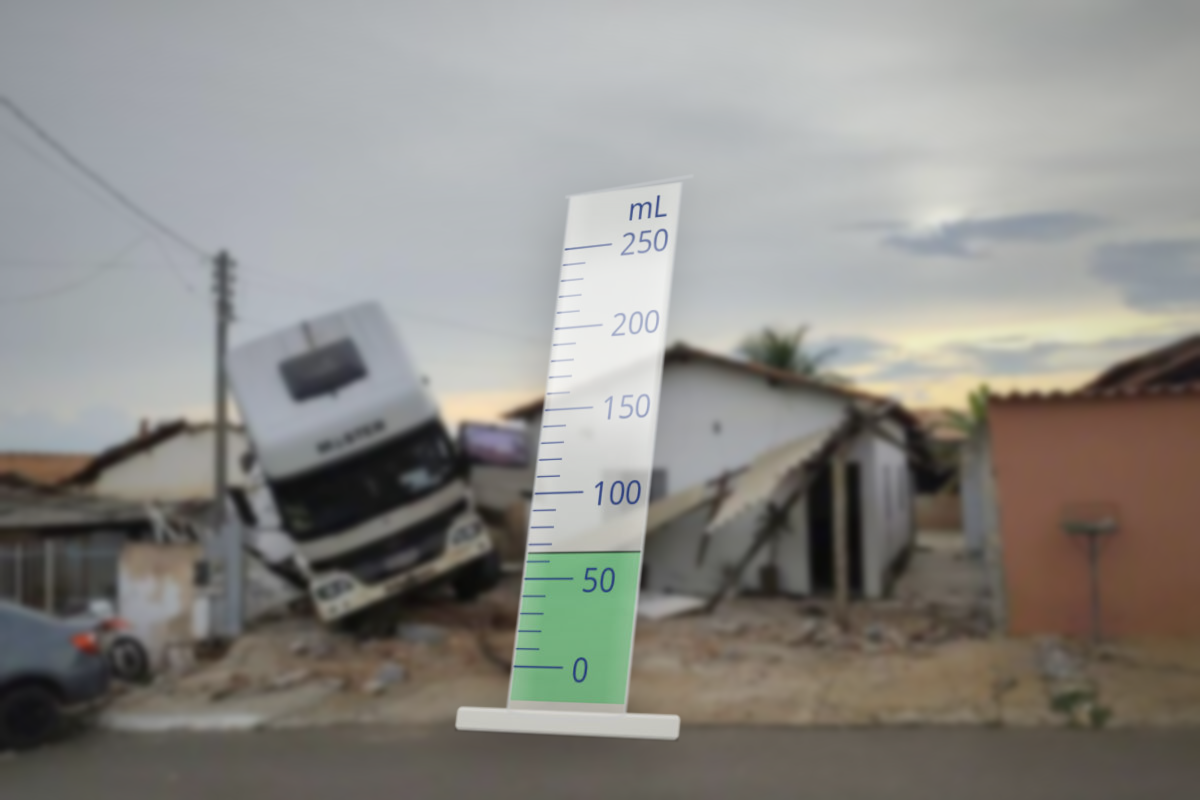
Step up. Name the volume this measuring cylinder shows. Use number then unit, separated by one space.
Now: 65 mL
